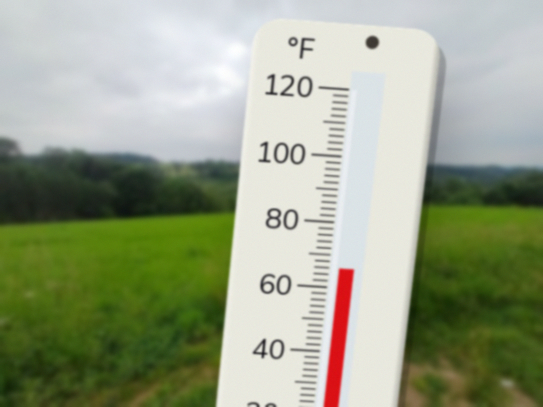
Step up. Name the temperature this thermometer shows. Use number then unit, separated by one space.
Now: 66 °F
